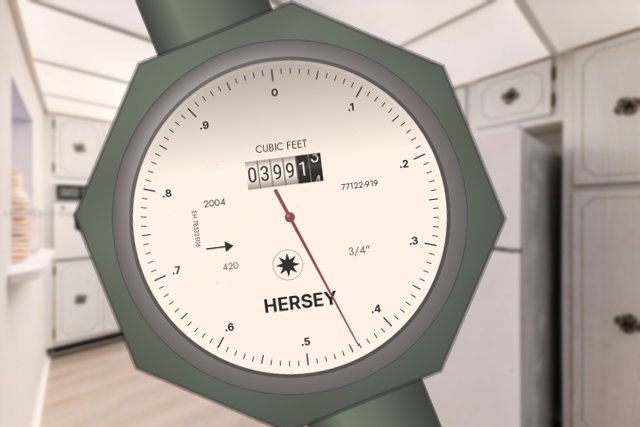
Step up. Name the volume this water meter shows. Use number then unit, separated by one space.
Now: 39913.44 ft³
